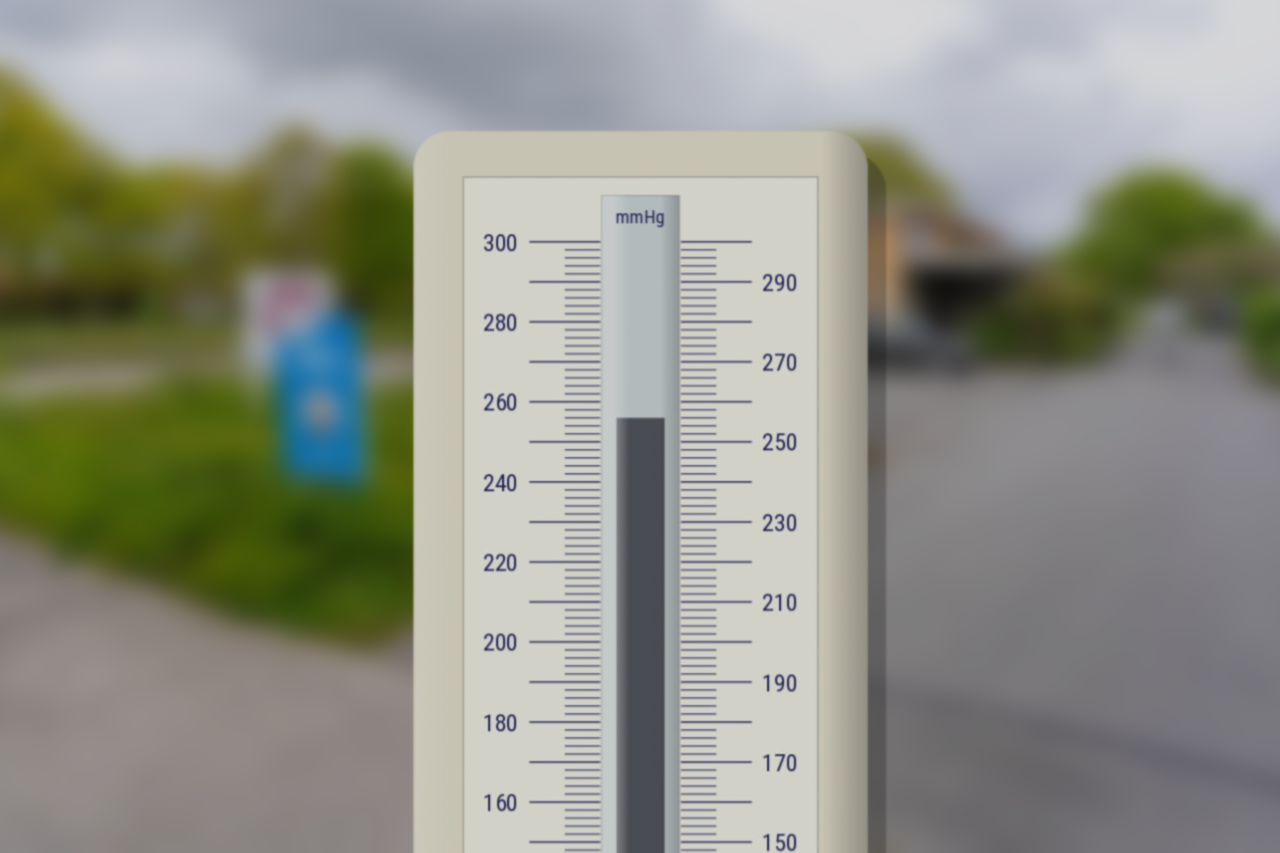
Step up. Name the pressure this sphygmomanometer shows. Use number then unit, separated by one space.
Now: 256 mmHg
